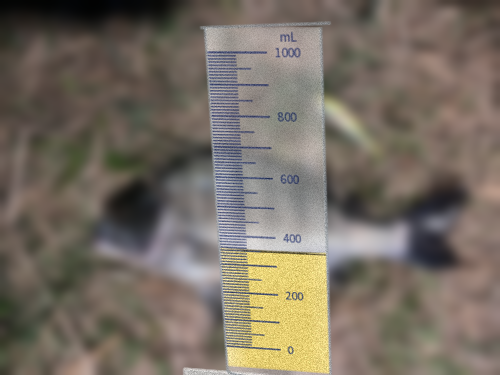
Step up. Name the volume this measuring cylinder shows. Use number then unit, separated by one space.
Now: 350 mL
